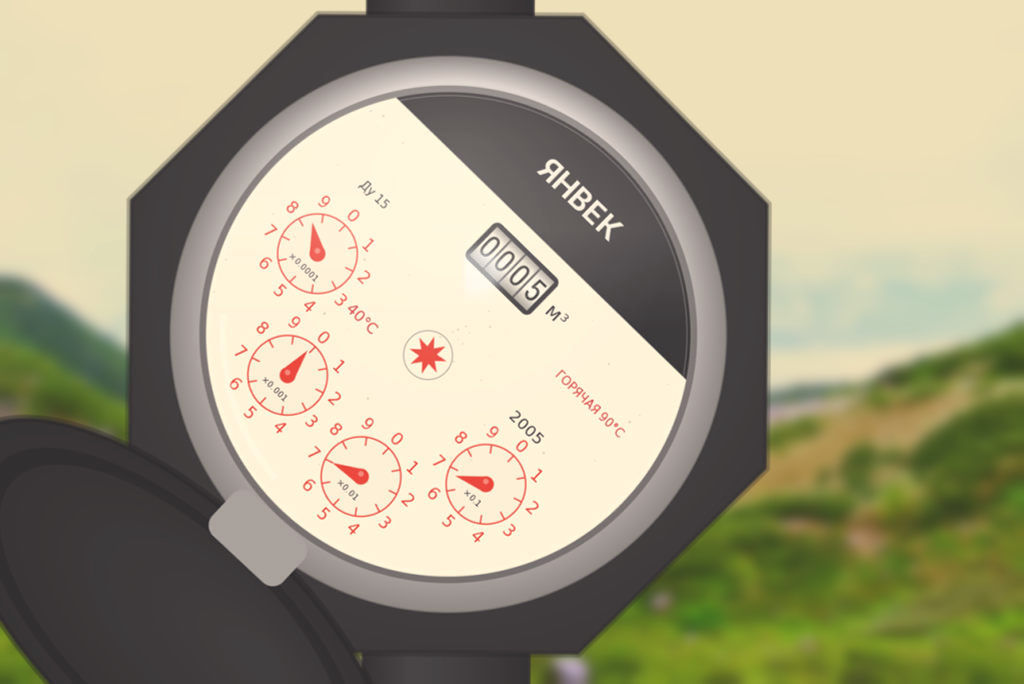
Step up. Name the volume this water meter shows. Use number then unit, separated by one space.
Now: 5.6698 m³
